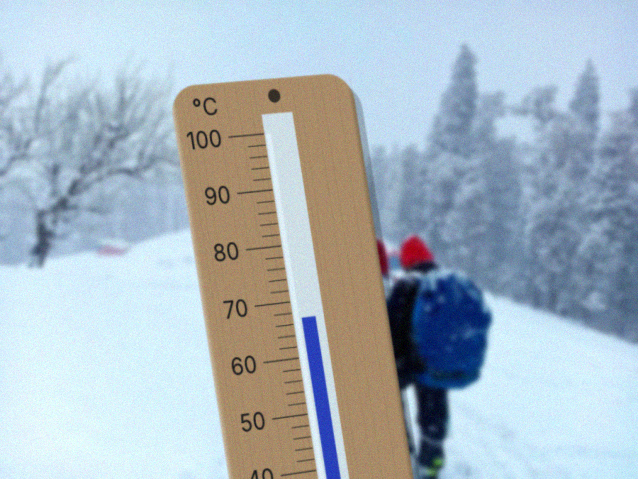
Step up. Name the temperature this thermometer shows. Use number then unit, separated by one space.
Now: 67 °C
